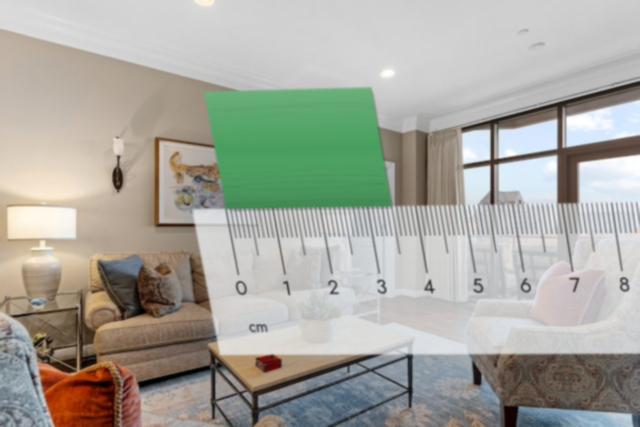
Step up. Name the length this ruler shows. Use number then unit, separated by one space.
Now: 3.5 cm
